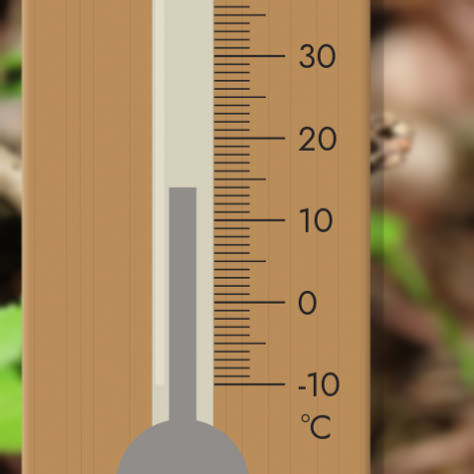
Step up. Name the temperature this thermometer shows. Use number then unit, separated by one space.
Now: 14 °C
